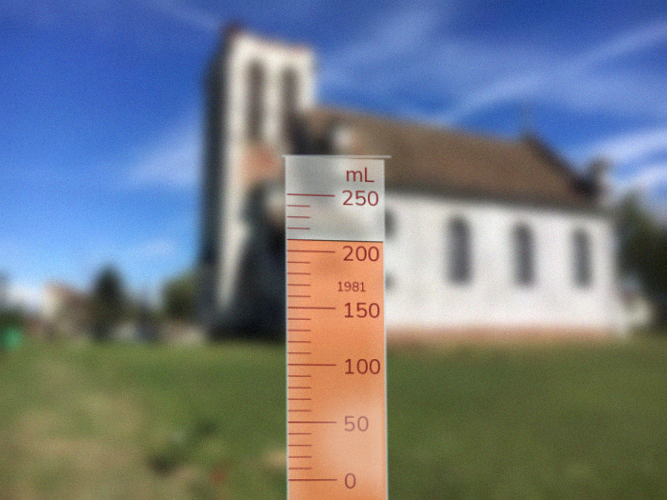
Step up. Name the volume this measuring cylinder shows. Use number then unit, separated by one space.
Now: 210 mL
